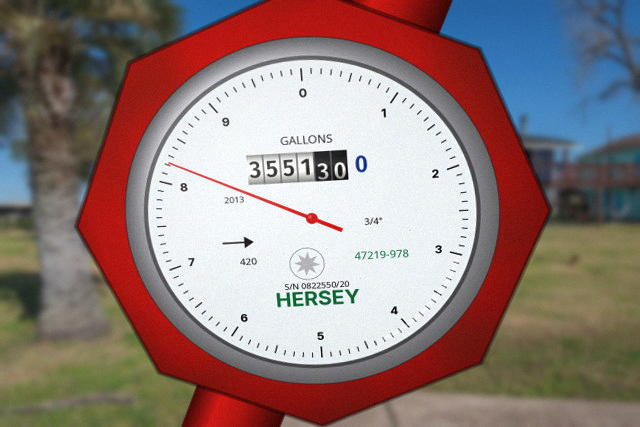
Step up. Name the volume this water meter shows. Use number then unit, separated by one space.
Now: 3551298.2 gal
